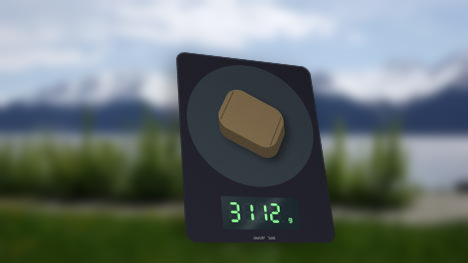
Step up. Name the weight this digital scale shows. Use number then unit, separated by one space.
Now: 3112 g
